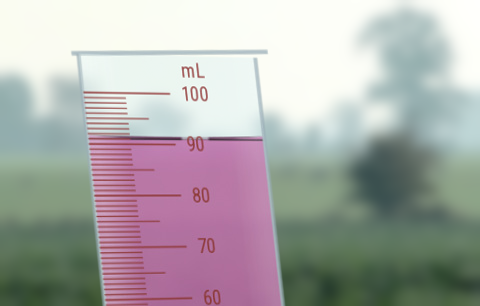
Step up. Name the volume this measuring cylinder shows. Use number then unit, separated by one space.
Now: 91 mL
